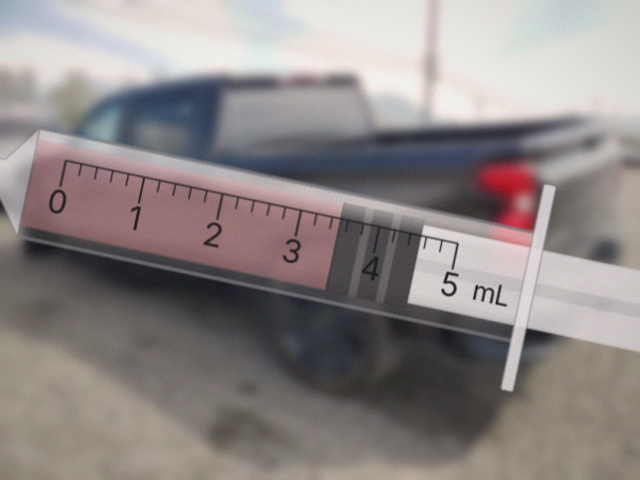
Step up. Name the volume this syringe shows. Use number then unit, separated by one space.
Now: 3.5 mL
